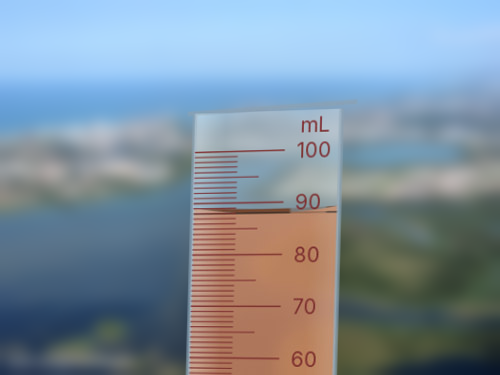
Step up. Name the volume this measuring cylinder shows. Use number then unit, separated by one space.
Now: 88 mL
